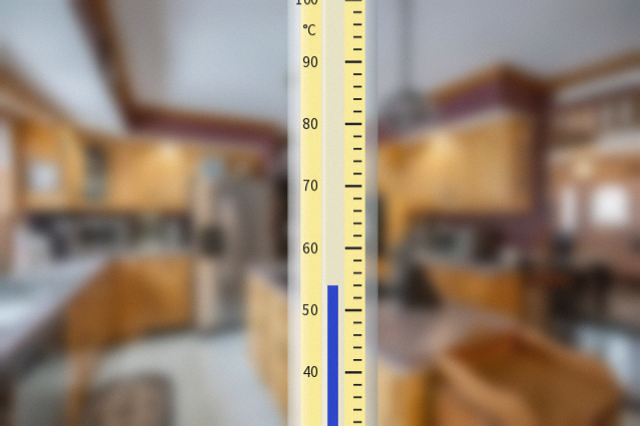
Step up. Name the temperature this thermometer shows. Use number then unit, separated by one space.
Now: 54 °C
